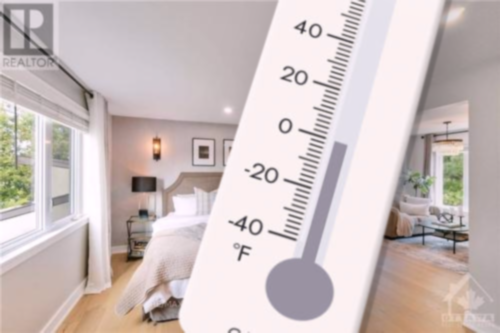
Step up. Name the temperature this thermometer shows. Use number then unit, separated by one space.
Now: 0 °F
